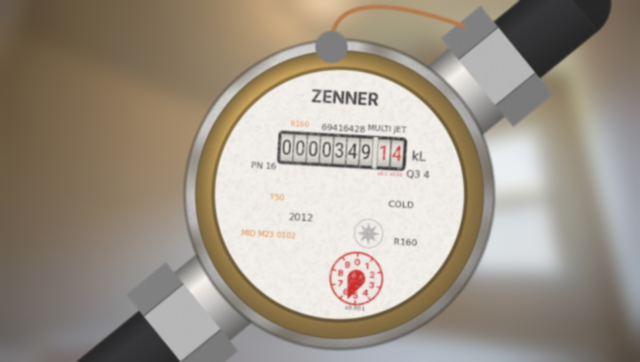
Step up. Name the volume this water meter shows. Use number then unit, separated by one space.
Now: 349.145 kL
